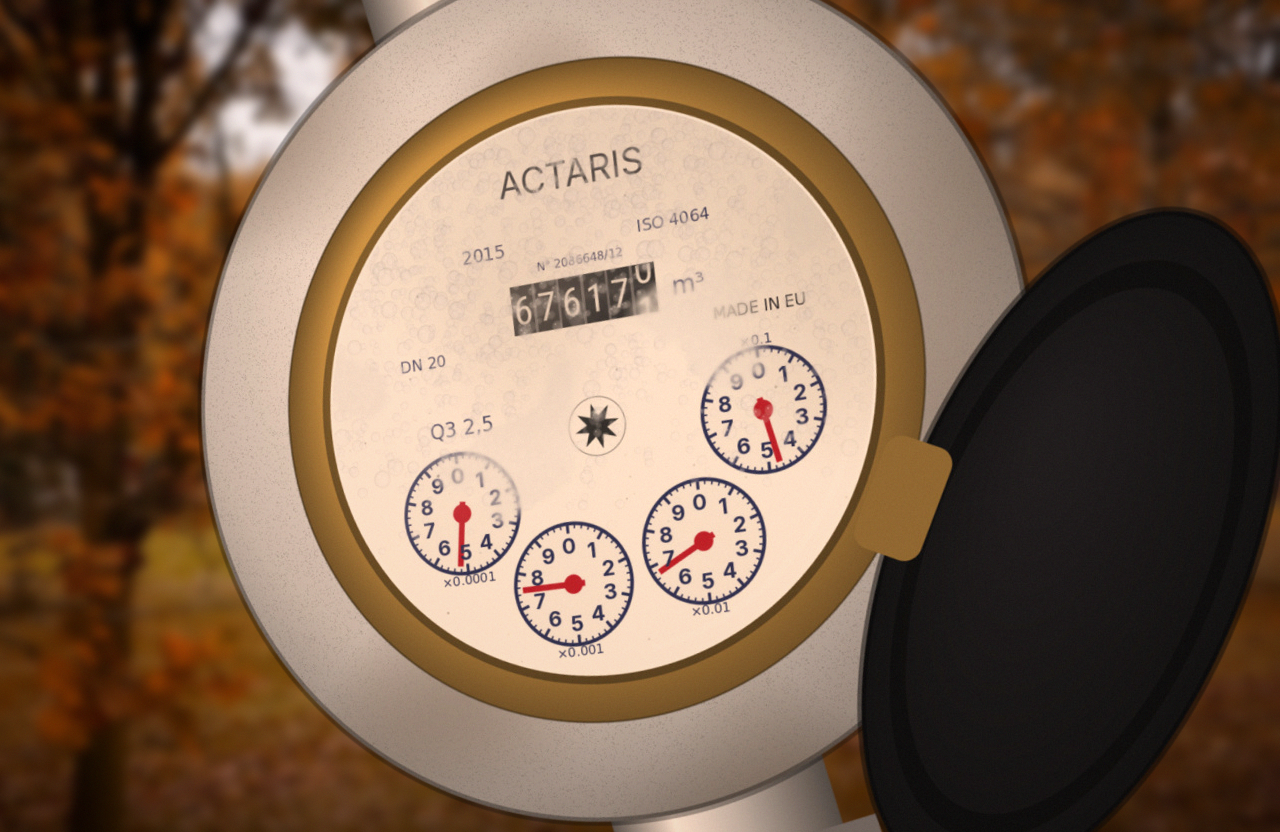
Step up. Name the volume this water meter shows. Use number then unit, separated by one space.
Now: 676170.4675 m³
